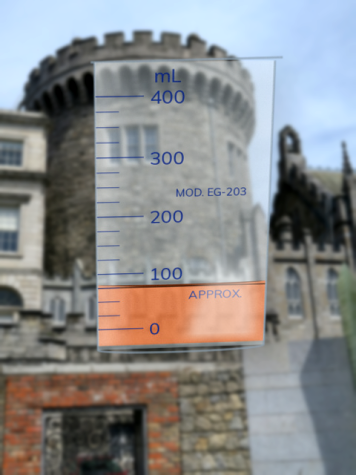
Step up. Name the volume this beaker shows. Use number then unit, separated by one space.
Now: 75 mL
